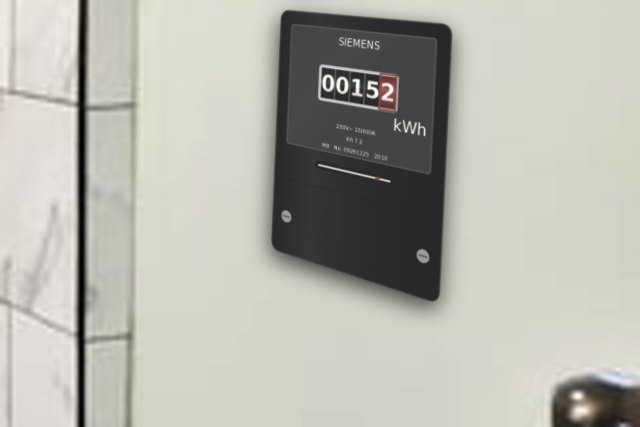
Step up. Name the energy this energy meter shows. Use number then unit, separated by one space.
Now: 15.2 kWh
